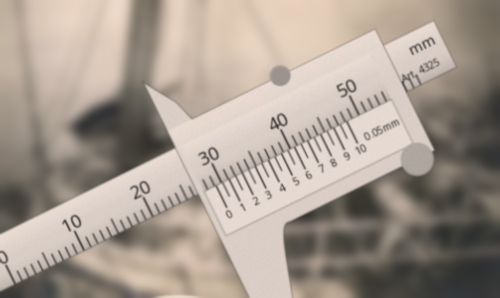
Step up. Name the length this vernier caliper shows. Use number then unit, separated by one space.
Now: 29.2 mm
